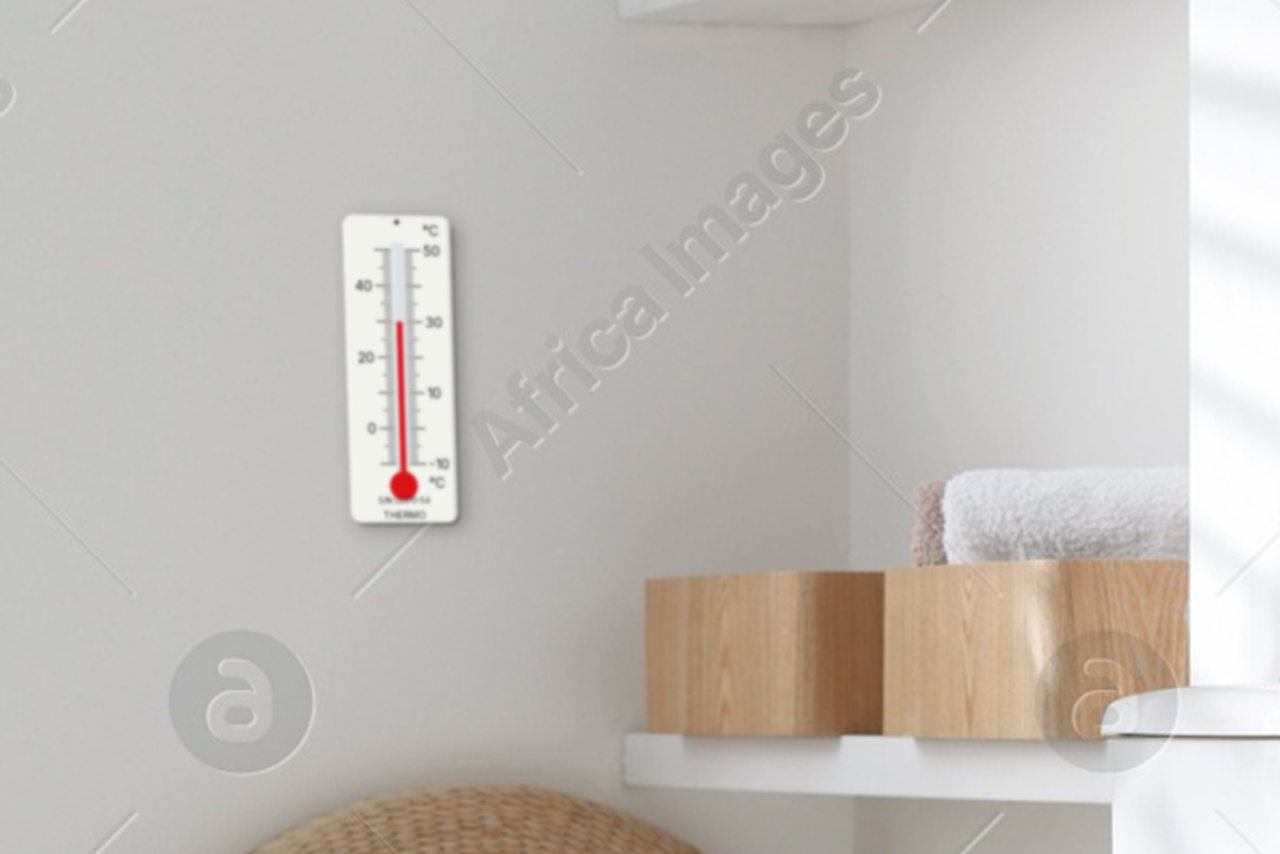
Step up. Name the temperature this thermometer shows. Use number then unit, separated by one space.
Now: 30 °C
